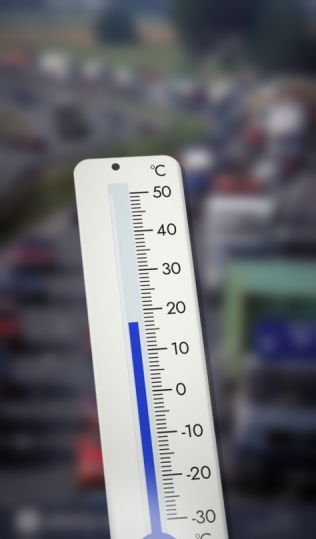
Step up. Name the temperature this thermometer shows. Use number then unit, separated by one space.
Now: 17 °C
